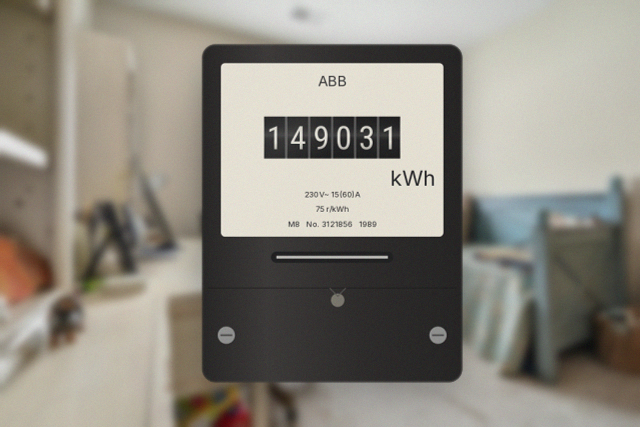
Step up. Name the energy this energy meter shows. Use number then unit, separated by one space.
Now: 149031 kWh
